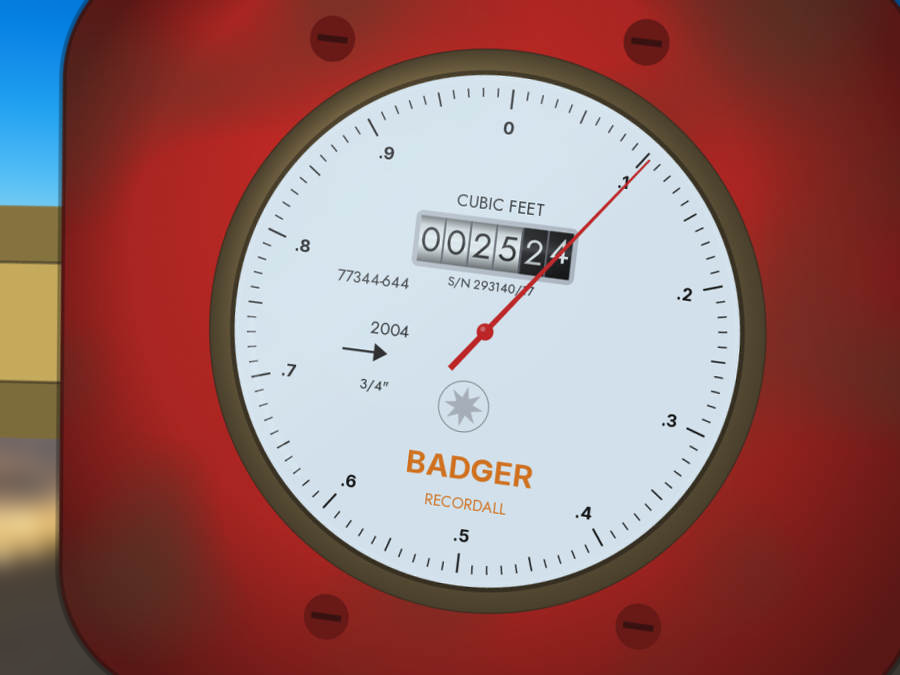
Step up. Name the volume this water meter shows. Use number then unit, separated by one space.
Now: 2524.10 ft³
